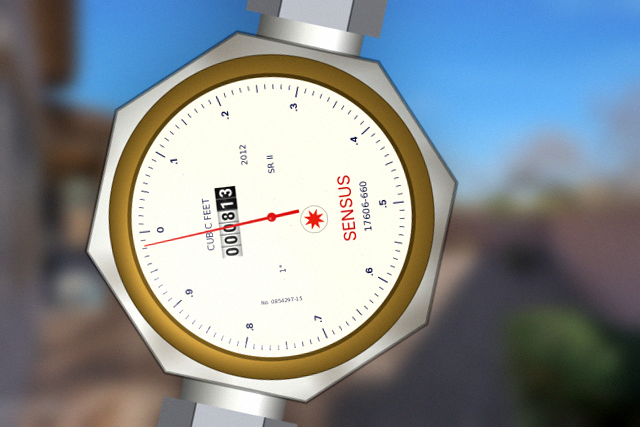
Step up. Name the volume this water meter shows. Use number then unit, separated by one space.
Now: 812.98 ft³
